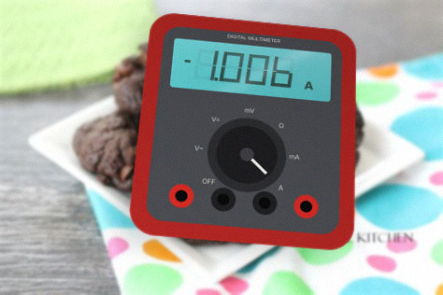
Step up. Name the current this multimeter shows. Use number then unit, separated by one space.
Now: -1.006 A
